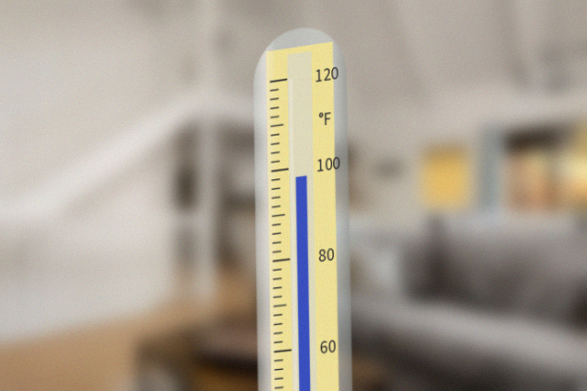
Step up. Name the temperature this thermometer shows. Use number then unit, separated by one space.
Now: 98 °F
